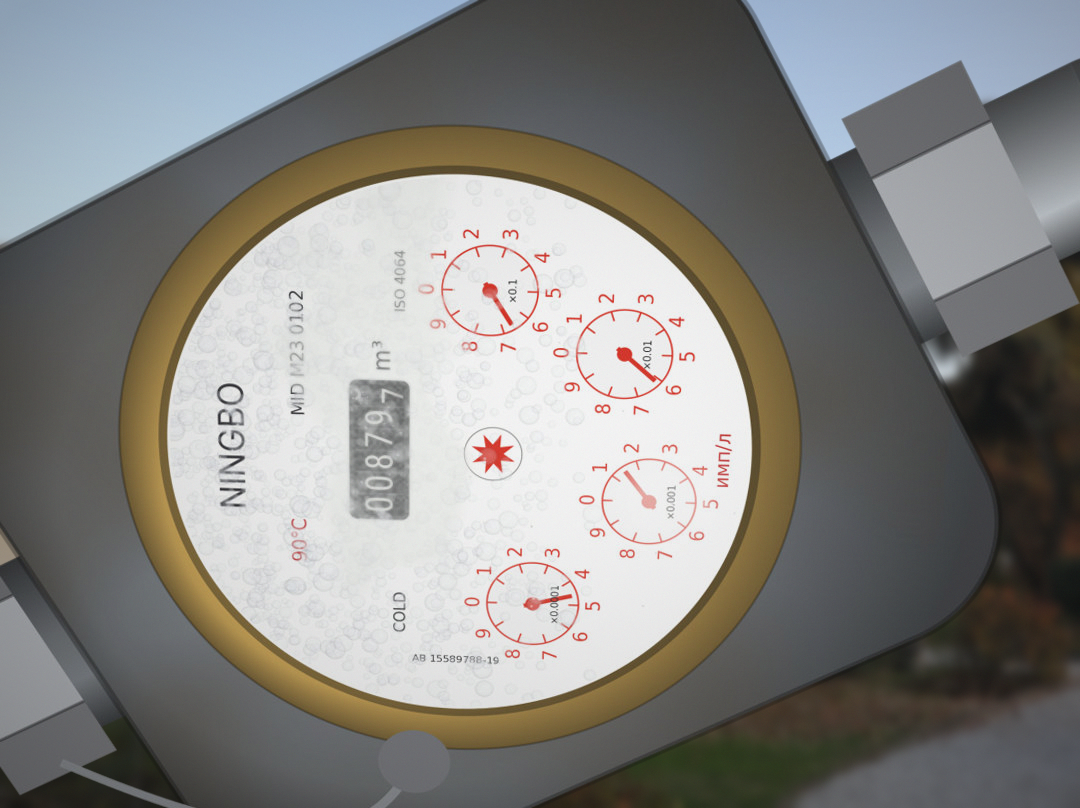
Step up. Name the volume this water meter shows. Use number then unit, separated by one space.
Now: 8796.6614 m³
